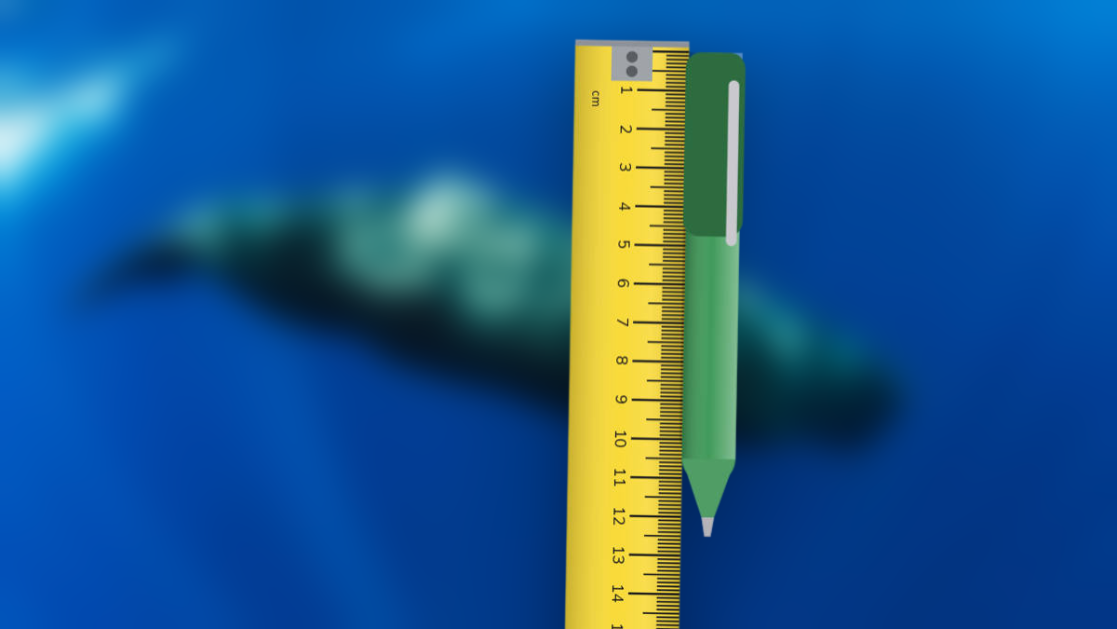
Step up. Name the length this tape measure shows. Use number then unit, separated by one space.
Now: 12.5 cm
